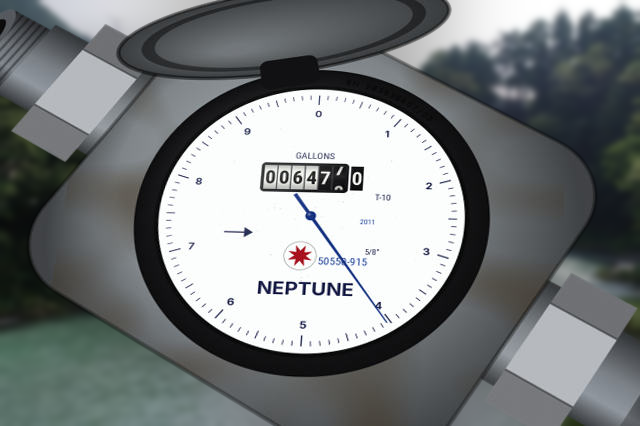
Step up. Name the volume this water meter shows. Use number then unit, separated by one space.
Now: 64774.0 gal
